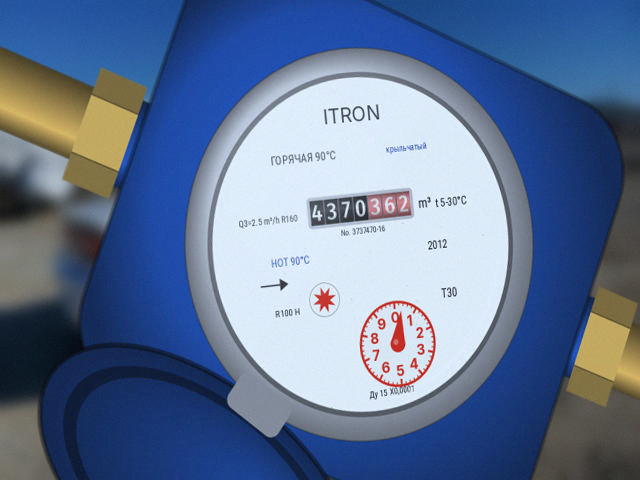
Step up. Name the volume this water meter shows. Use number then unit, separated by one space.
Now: 4370.3620 m³
